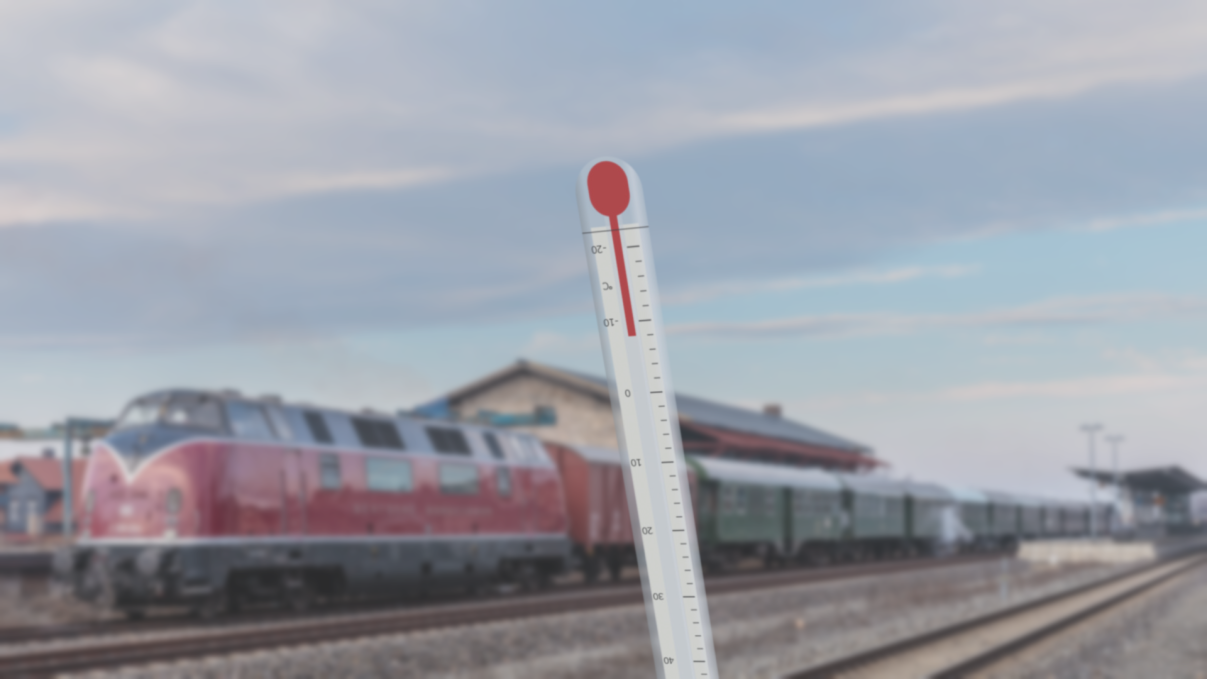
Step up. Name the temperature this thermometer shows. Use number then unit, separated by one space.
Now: -8 °C
